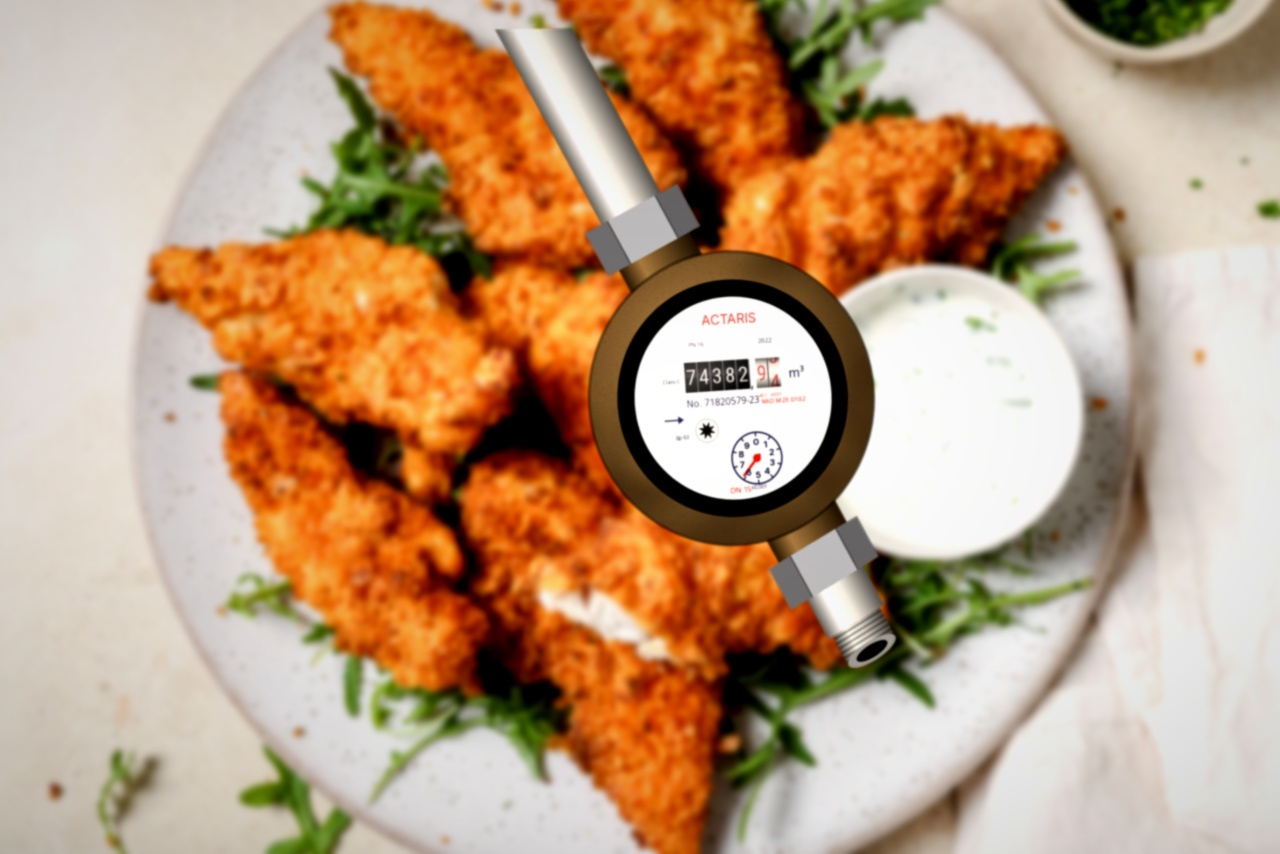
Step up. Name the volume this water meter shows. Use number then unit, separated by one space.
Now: 74382.936 m³
